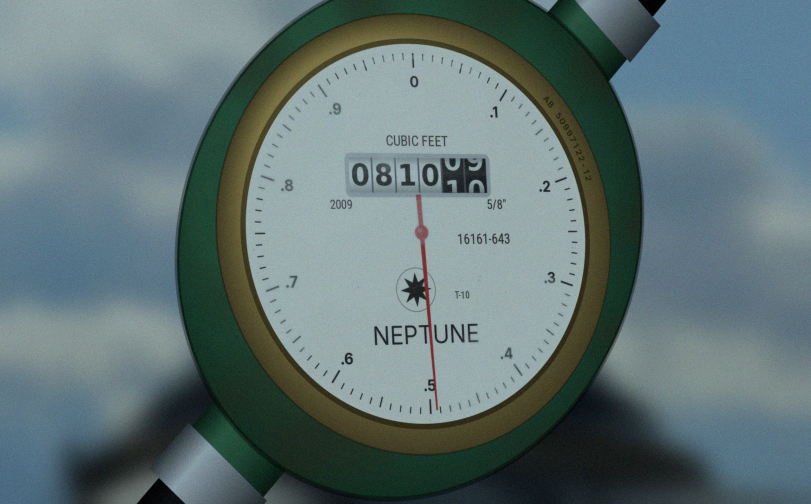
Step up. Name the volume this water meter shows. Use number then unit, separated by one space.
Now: 81009.49 ft³
